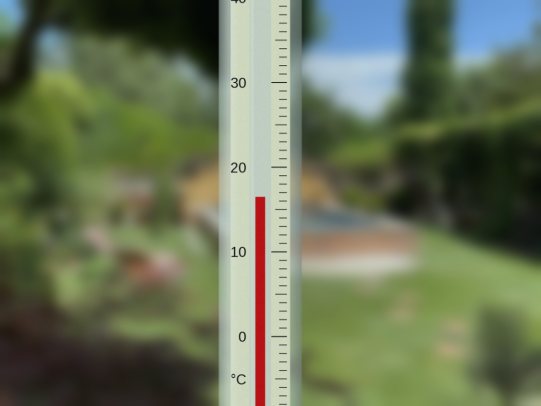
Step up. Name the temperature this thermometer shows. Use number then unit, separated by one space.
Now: 16.5 °C
